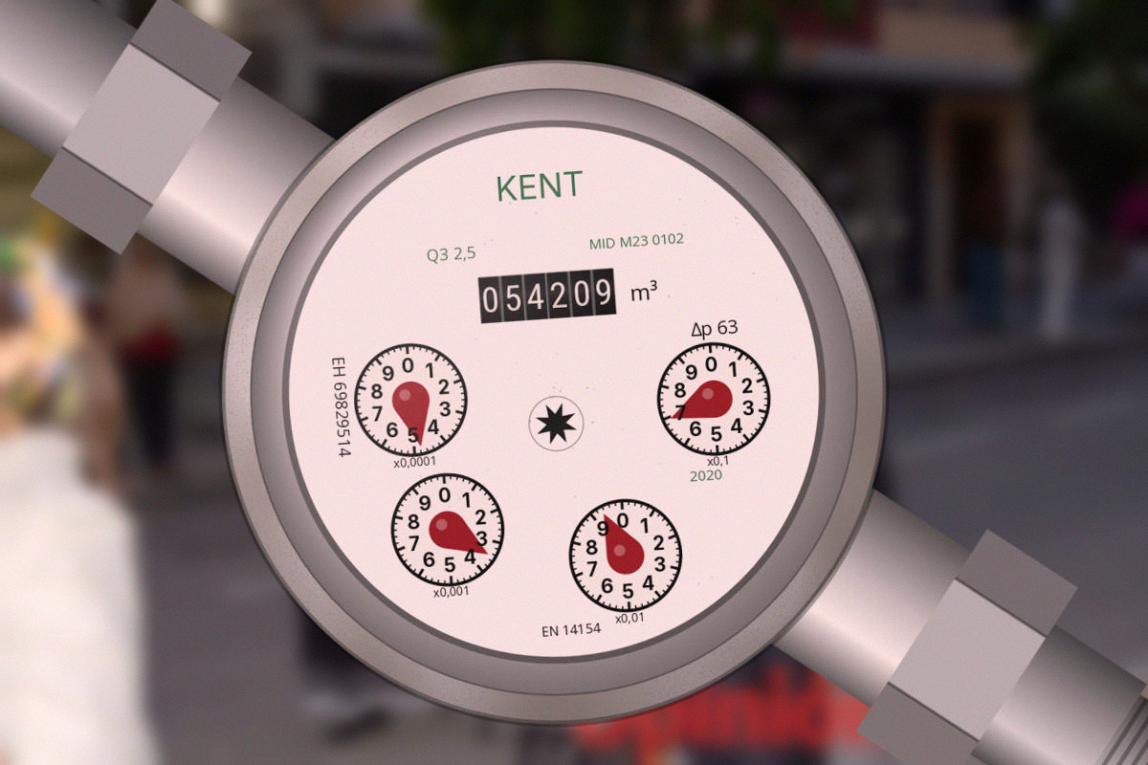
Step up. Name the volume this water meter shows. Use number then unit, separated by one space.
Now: 54209.6934 m³
